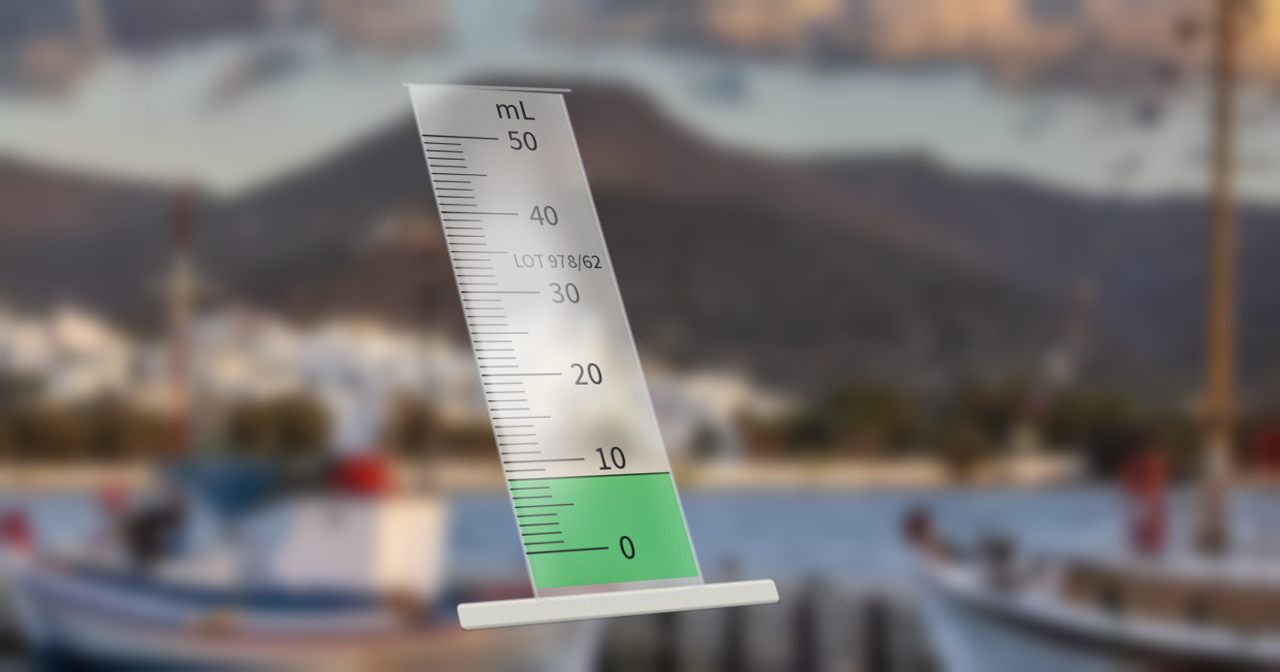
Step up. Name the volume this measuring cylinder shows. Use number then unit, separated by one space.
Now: 8 mL
